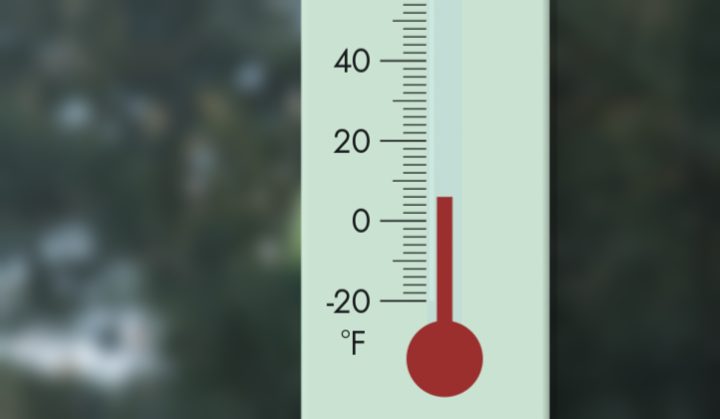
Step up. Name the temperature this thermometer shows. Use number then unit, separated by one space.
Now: 6 °F
